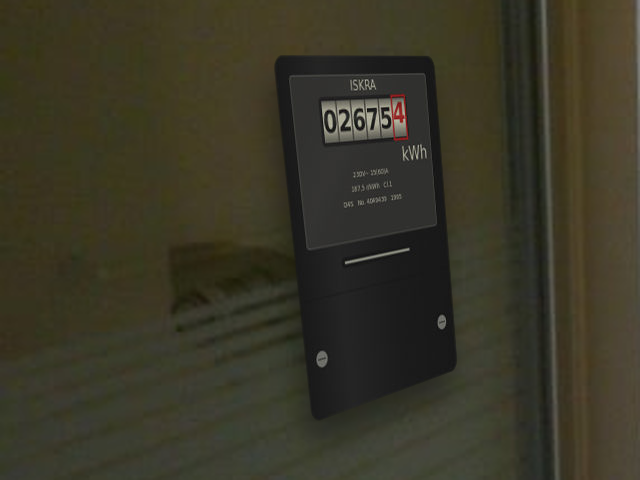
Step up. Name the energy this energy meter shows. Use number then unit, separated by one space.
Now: 2675.4 kWh
